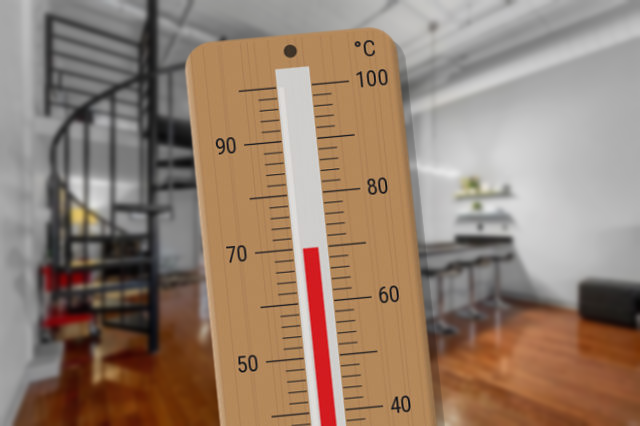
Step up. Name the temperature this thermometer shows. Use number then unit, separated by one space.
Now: 70 °C
